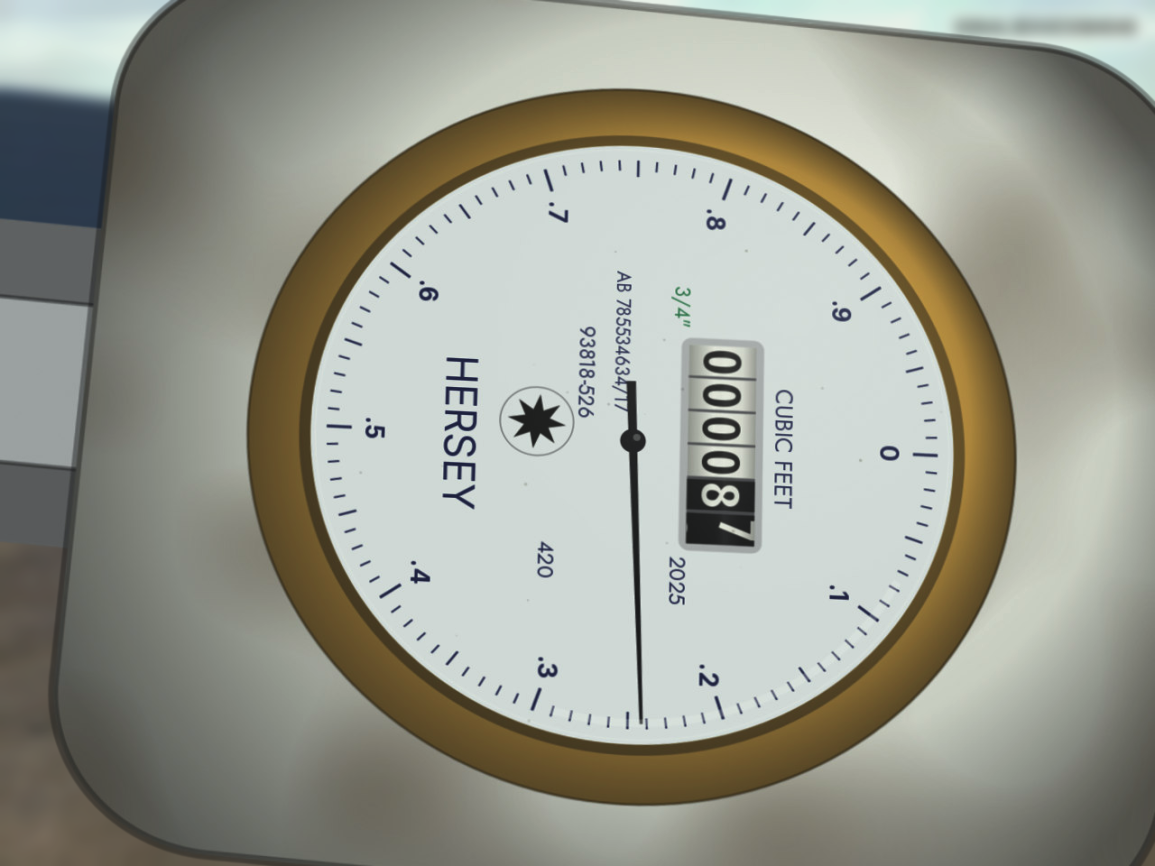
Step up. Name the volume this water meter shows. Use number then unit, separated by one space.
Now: 87.24 ft³
